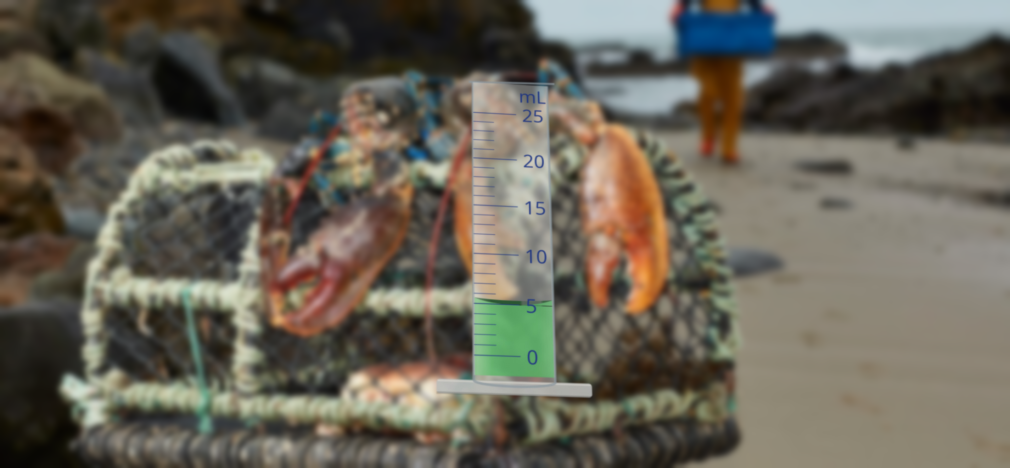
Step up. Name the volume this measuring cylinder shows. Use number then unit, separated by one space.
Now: 5 mL
